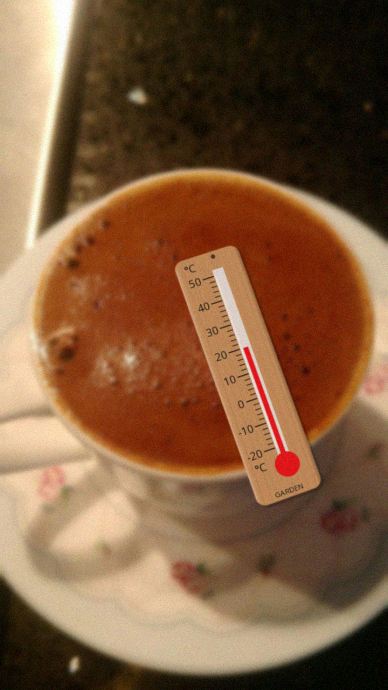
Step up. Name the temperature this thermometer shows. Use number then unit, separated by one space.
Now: 20 °C
